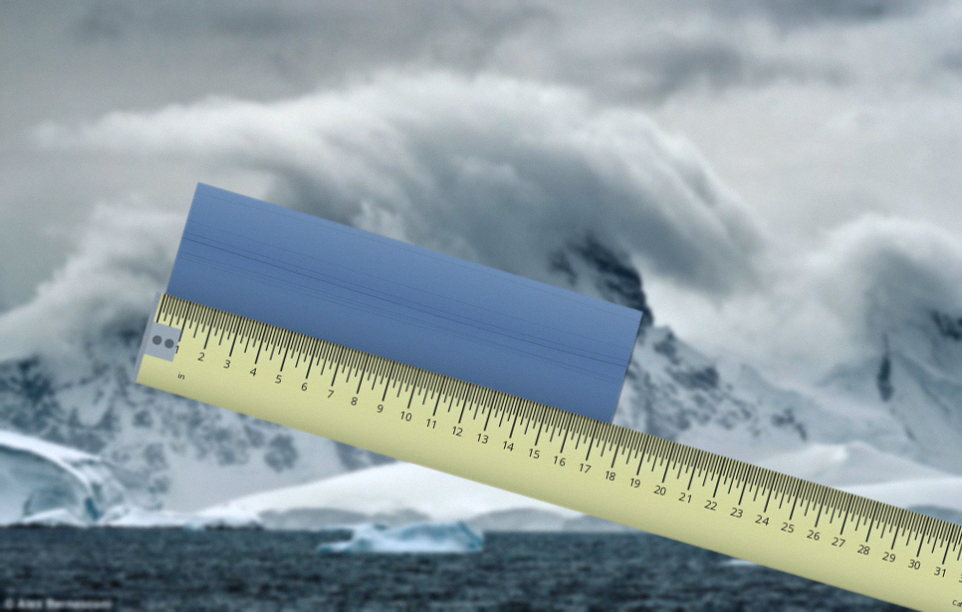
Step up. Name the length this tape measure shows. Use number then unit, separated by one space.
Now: 17.5 in
